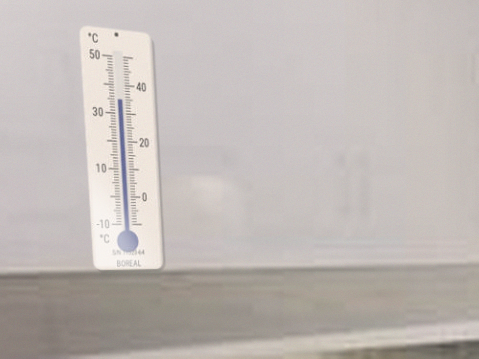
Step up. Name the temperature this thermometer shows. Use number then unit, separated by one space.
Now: 35 °C
